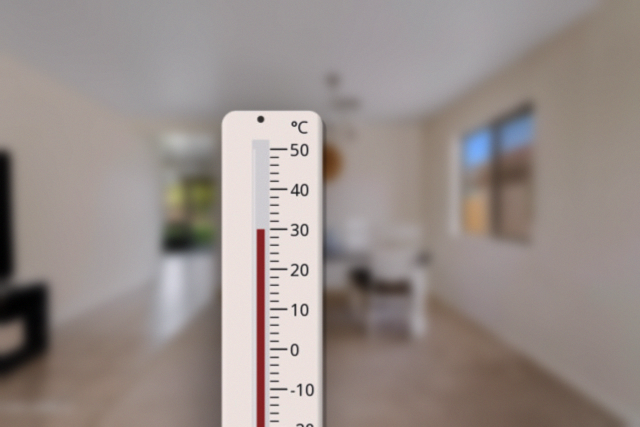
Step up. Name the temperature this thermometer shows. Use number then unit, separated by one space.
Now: 30 °C
